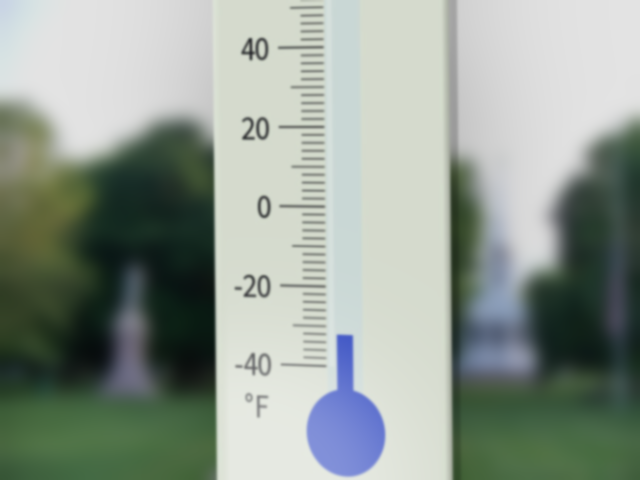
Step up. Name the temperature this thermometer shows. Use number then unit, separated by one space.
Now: -32 °F
